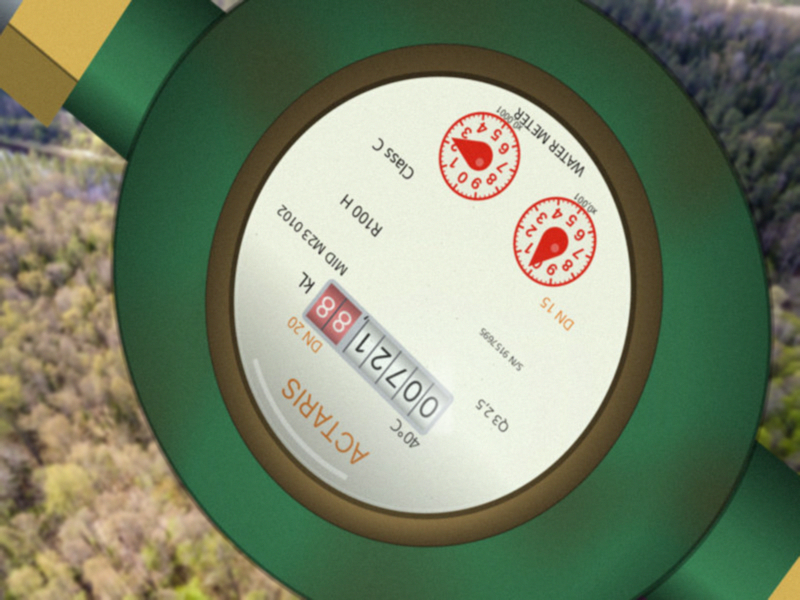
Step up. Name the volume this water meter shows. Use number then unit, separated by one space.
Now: 721.8802 kL
